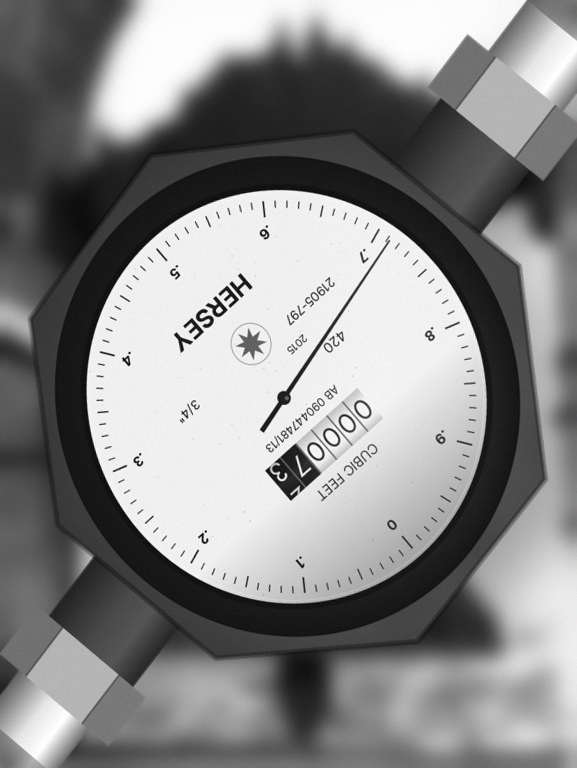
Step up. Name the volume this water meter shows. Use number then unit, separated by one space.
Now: 72.71 ft³
